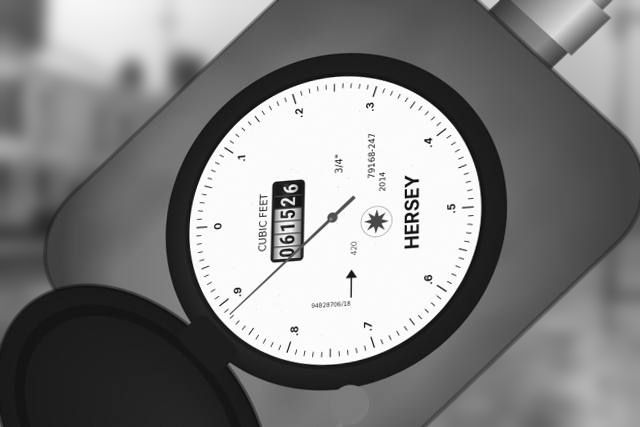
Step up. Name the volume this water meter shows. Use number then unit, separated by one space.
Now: 61525.88 ft³
